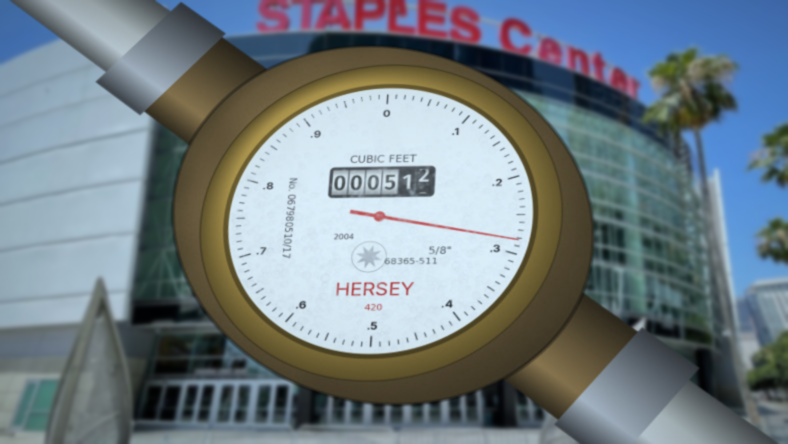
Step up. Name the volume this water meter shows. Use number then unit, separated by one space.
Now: 512.28 ft³
